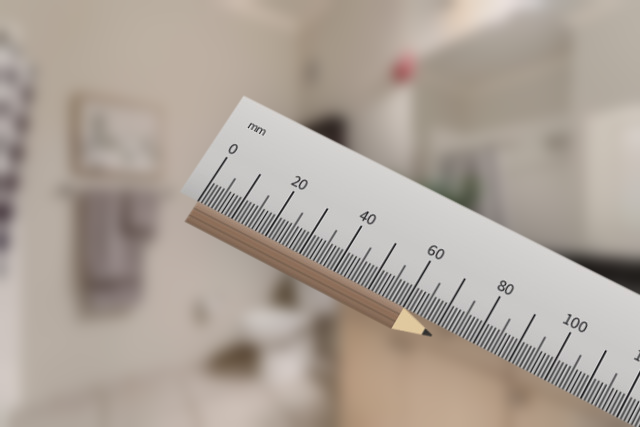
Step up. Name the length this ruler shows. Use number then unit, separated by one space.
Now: 70 mm
